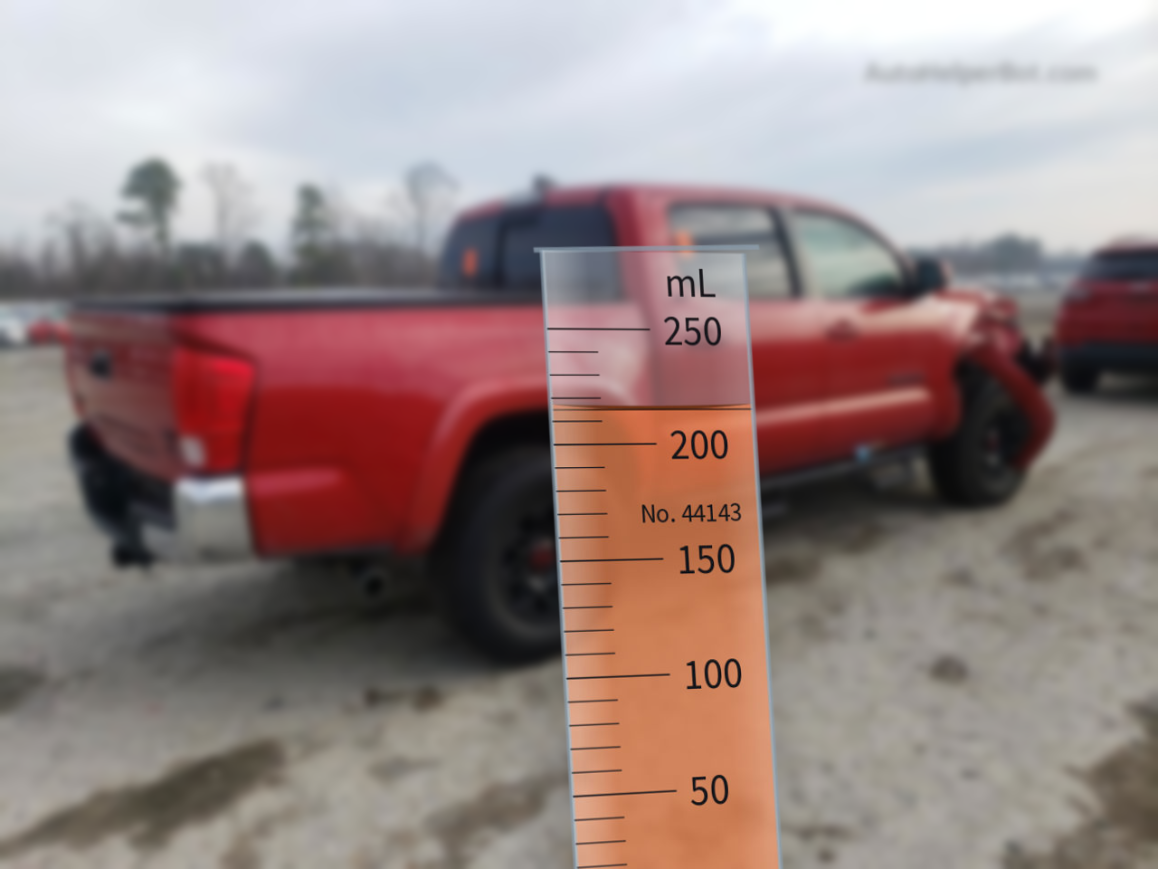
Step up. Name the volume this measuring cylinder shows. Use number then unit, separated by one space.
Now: 215 mL
